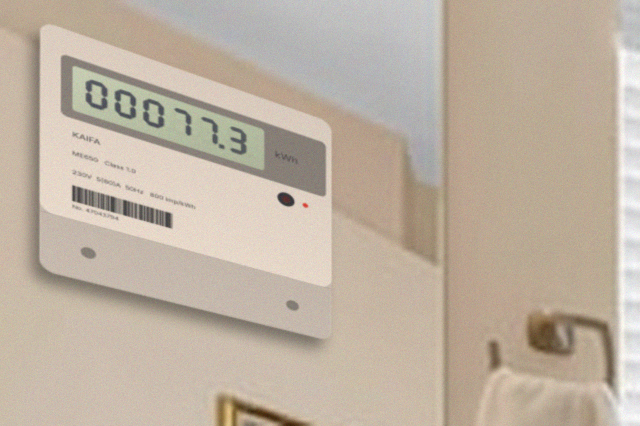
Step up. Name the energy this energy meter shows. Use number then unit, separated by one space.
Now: 77.3 kWh
